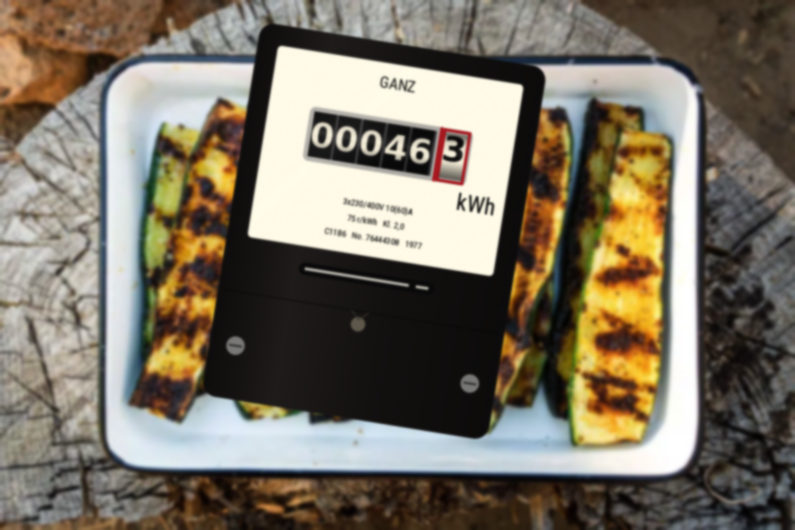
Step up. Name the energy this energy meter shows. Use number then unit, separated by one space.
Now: 46.3 kWh
